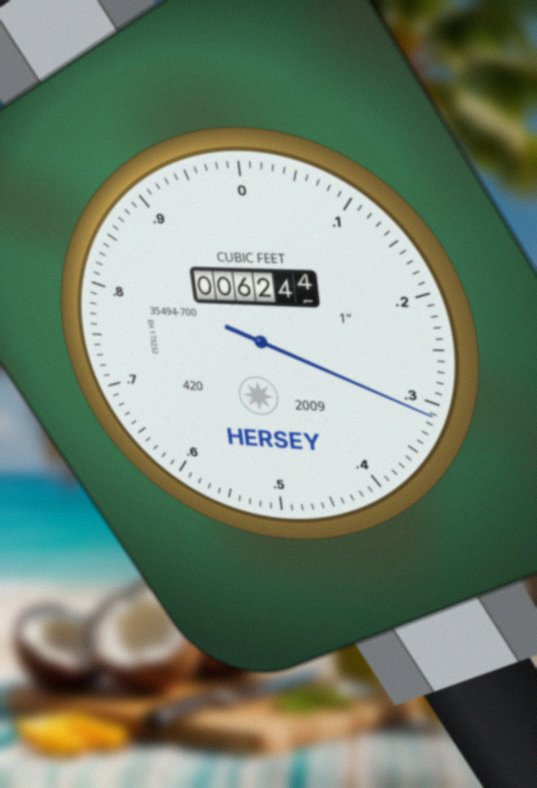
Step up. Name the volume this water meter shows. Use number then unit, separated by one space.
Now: 6244.31 ft³
